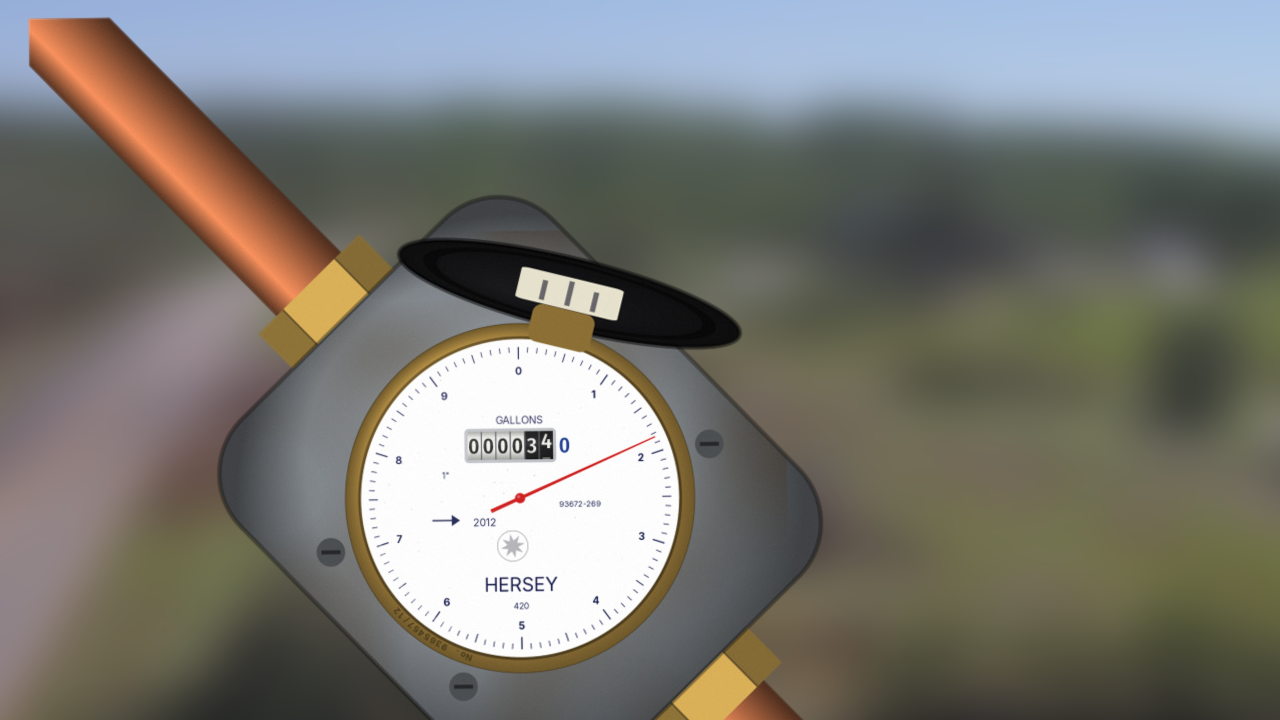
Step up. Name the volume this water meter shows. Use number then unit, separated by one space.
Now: 341.8 gal
